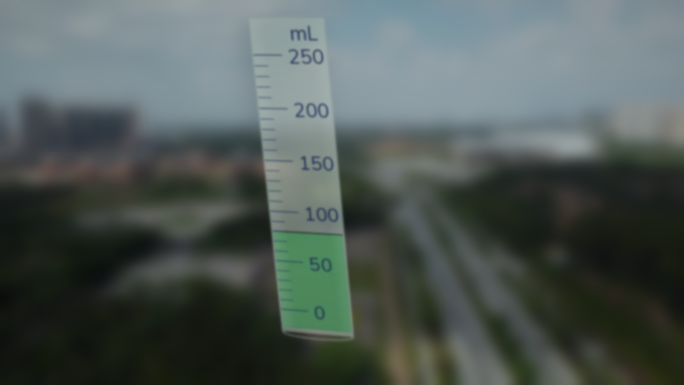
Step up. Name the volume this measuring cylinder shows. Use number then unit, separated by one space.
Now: 80 mL
